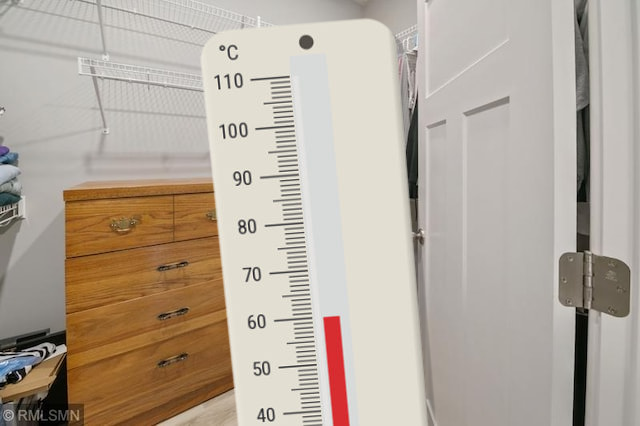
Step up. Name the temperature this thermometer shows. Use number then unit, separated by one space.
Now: 60 °C
